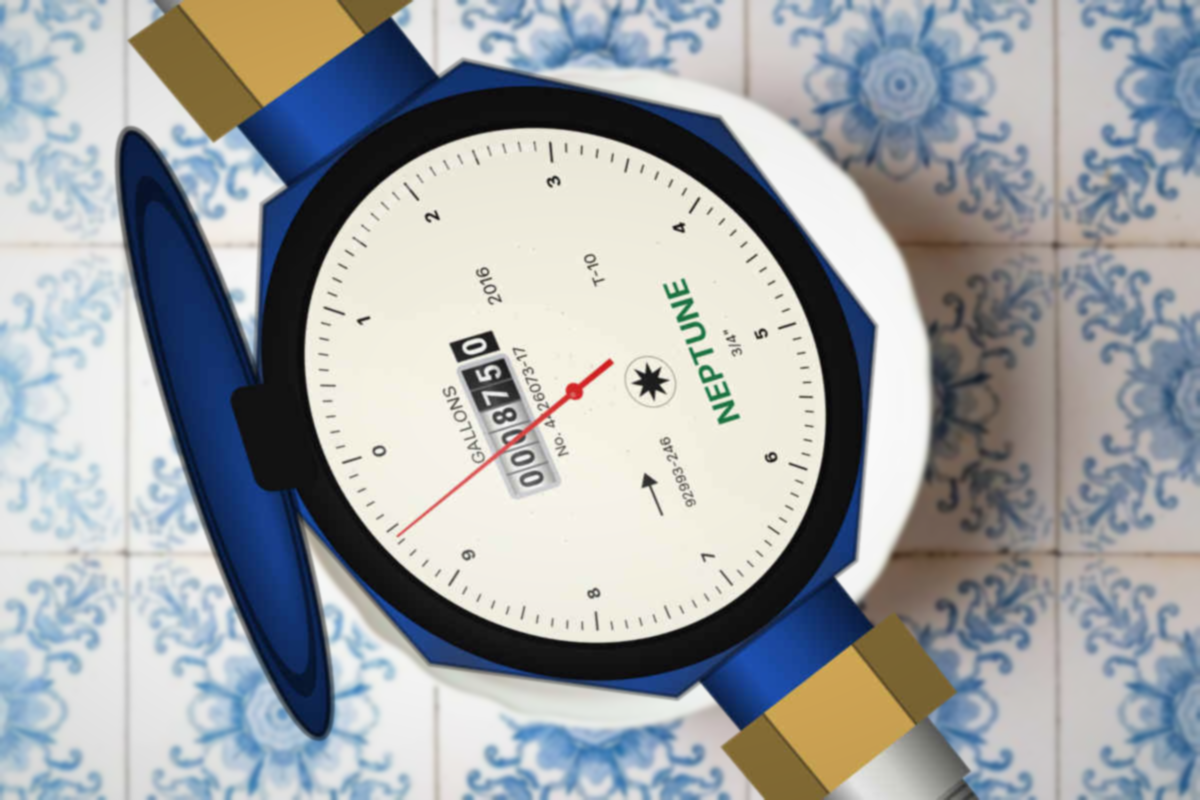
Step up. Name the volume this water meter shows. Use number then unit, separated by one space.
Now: 8749.4 gal
